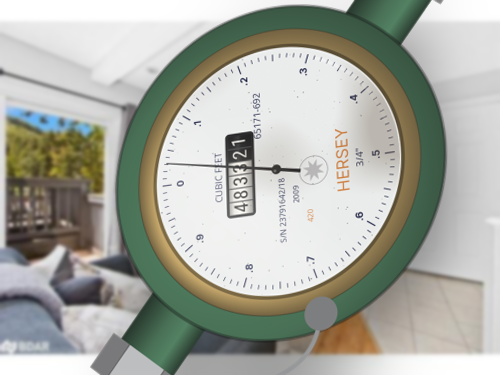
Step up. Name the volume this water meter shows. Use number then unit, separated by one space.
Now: 483321.03 ft³
